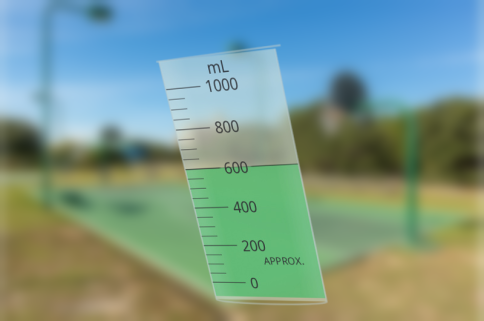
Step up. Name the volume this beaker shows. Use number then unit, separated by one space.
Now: 600 mL
